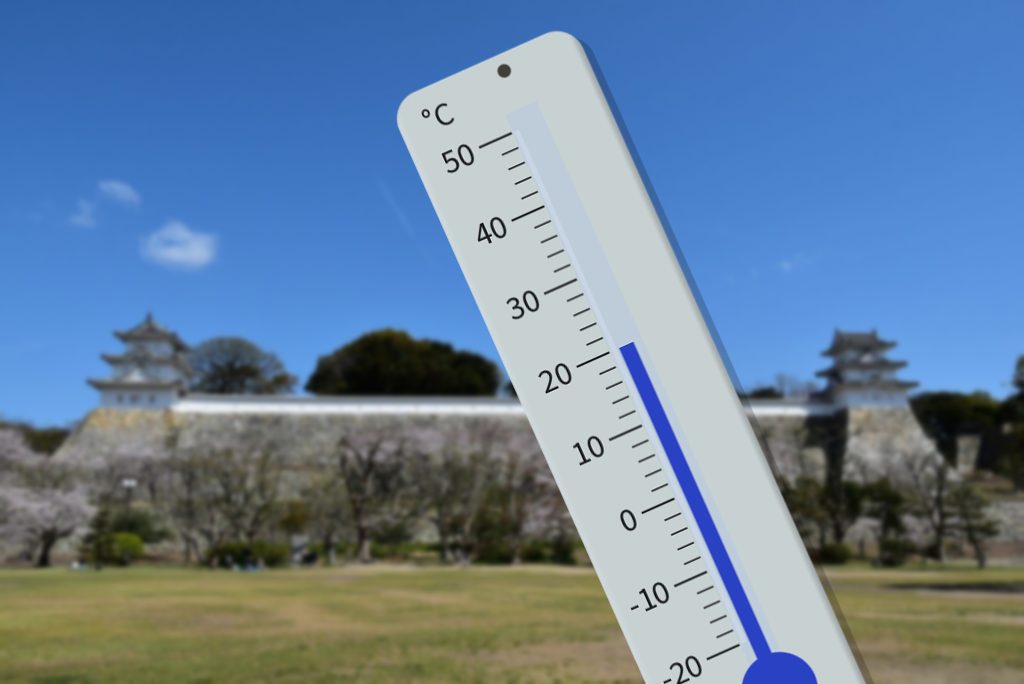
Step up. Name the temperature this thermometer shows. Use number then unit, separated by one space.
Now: 20 °C
